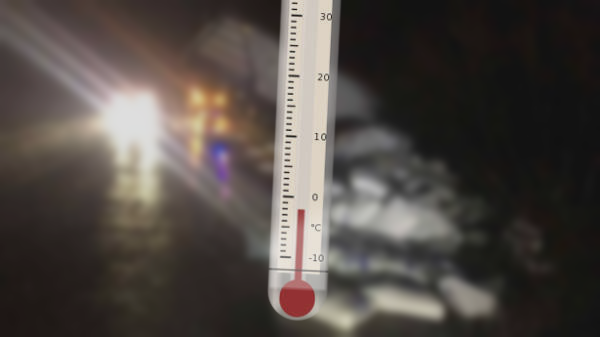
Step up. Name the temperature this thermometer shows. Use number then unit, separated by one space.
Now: -2 °C
